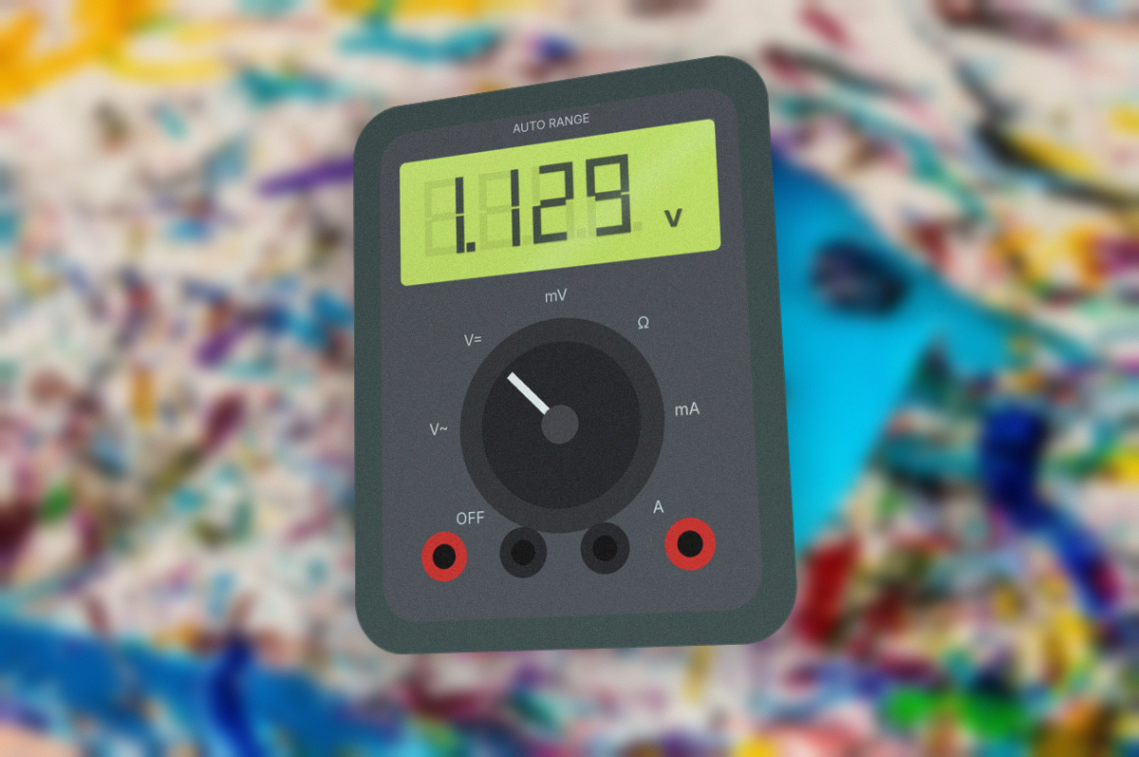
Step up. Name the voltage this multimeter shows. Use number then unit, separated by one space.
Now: 1.129 V
